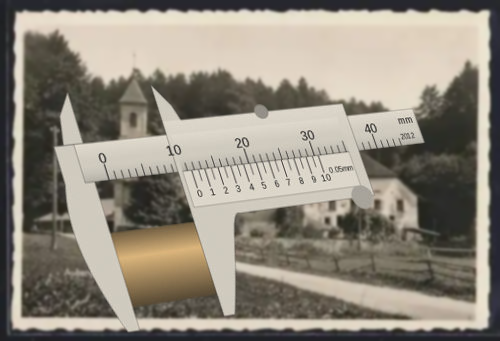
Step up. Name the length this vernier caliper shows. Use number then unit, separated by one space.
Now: 11.6 mm
